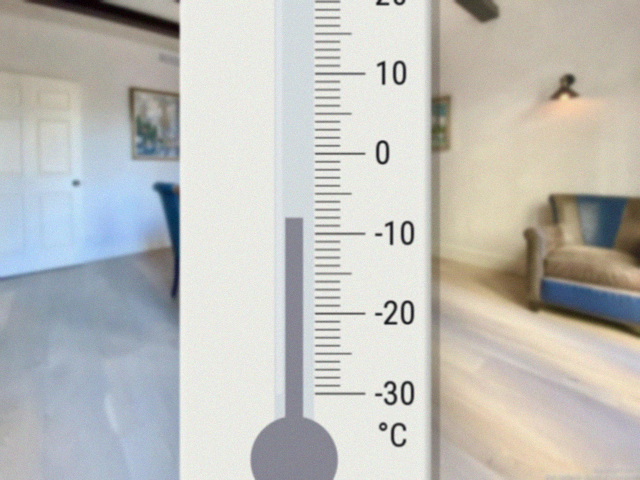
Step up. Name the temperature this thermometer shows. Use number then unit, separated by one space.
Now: -8 °C
